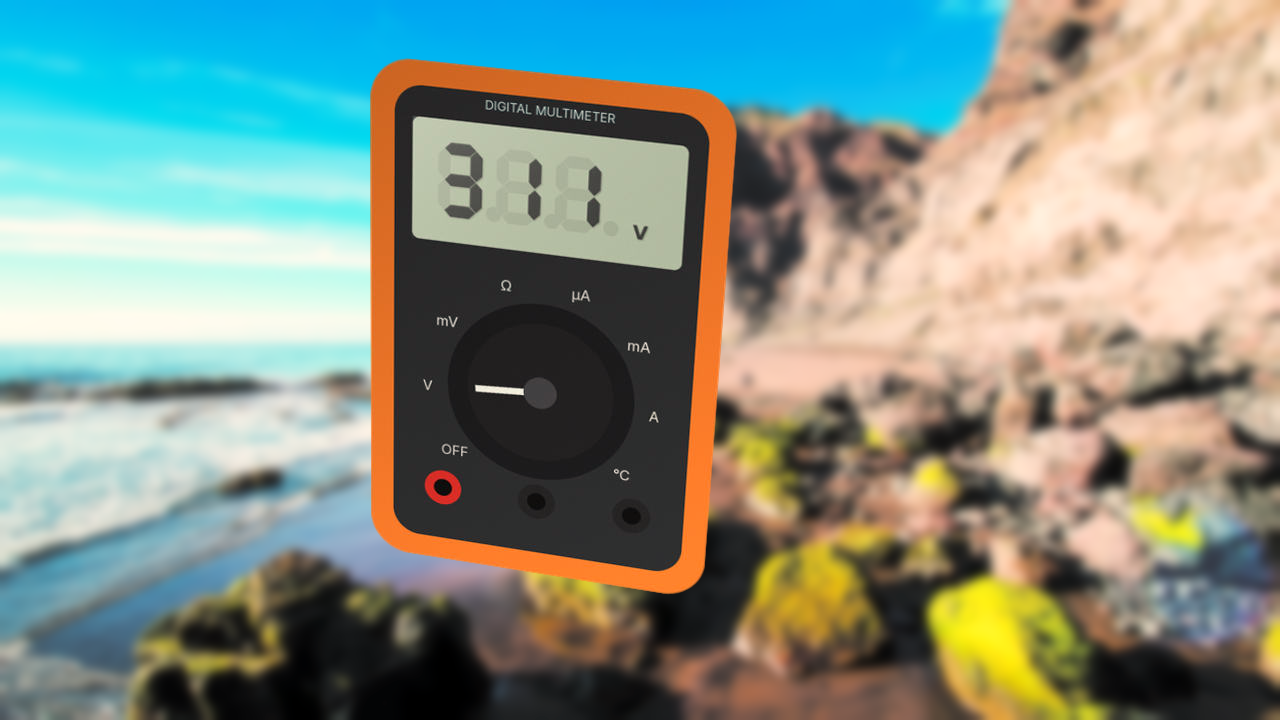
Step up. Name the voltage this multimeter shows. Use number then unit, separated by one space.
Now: 311 V
